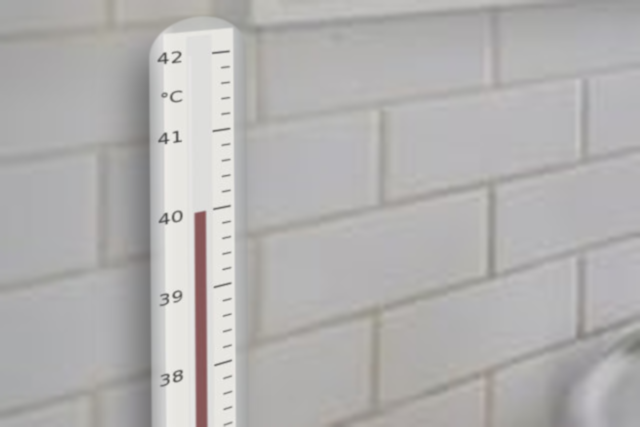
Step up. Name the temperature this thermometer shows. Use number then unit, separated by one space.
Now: 40 °C
